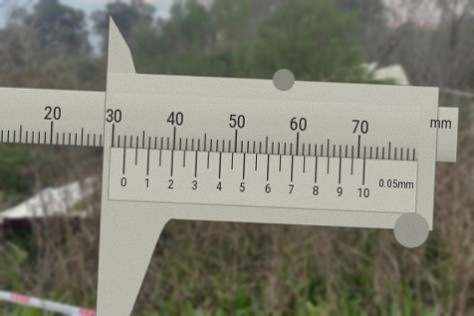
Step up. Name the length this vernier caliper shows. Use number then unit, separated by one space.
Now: 32.0 mm
